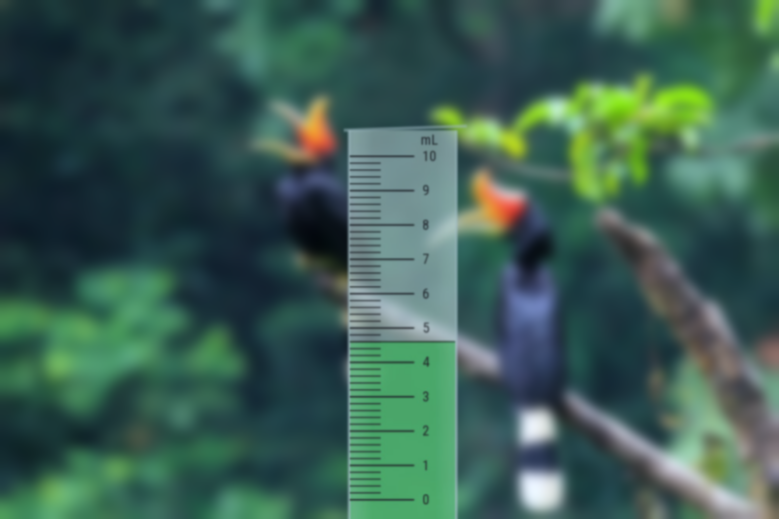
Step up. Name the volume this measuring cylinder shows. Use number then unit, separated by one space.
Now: 4.6 mL
